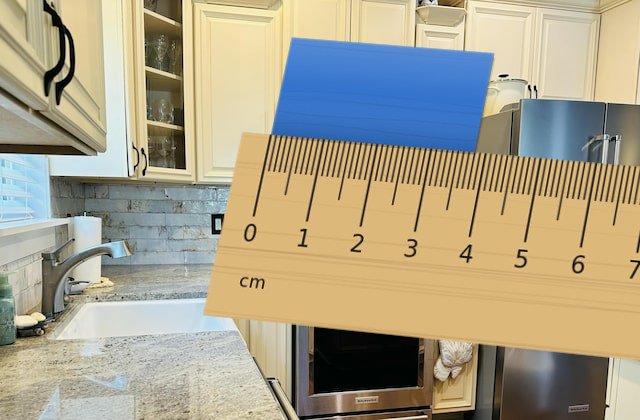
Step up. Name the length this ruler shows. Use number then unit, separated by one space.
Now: 3.8 cm
